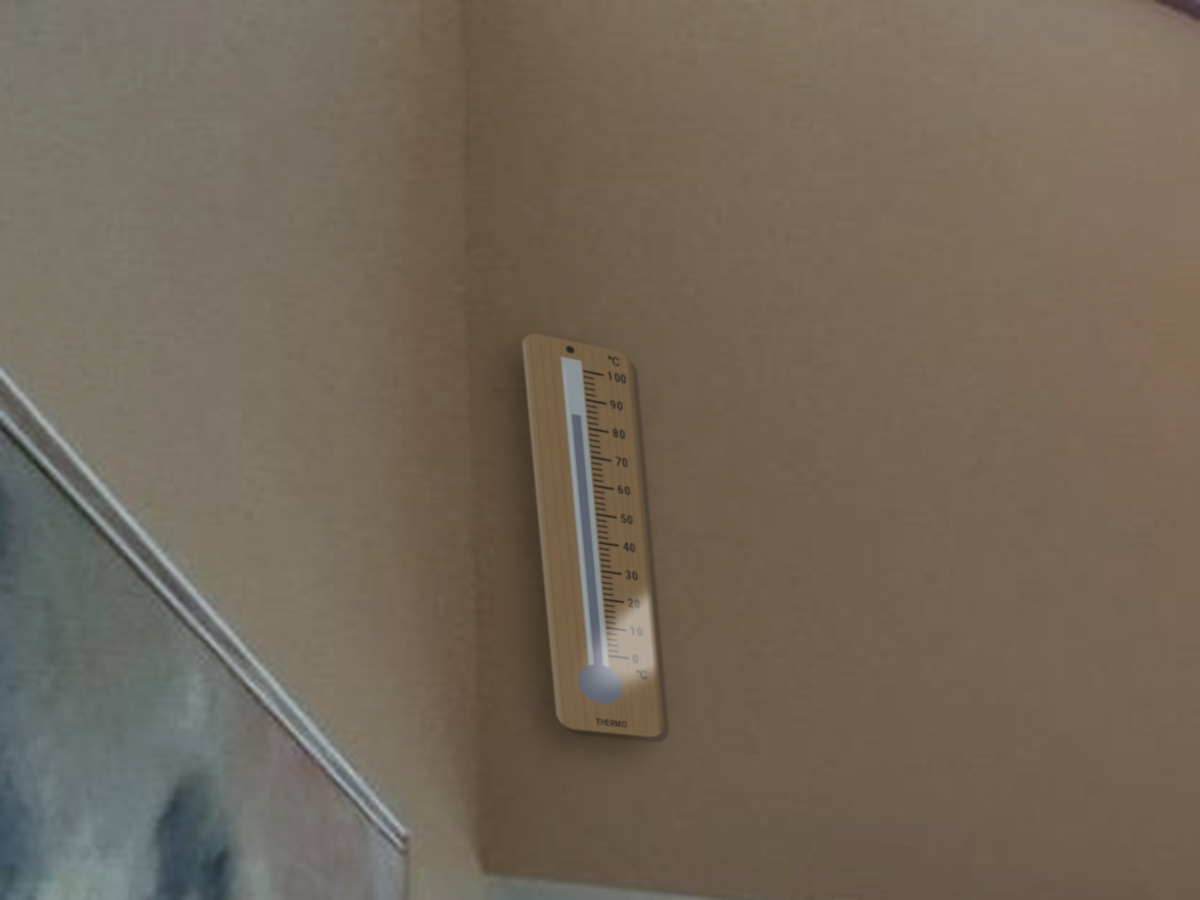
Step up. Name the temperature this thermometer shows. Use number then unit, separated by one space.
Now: 84 °C
